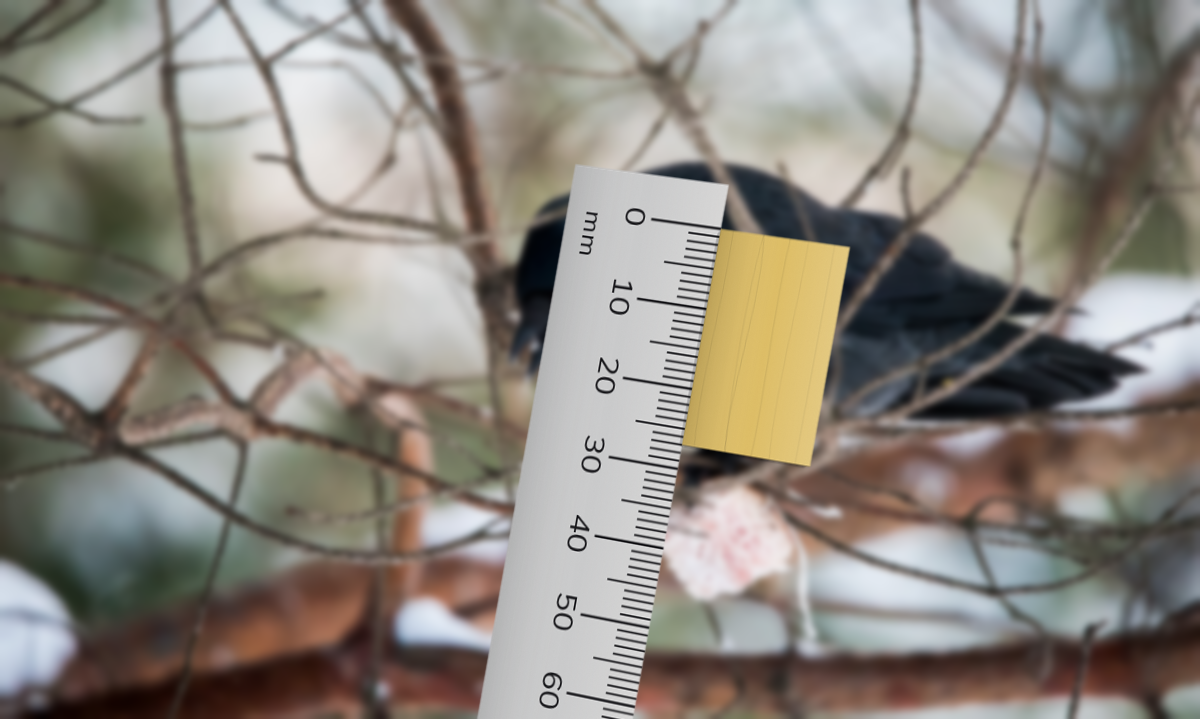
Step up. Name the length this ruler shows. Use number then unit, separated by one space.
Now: 27 mm
